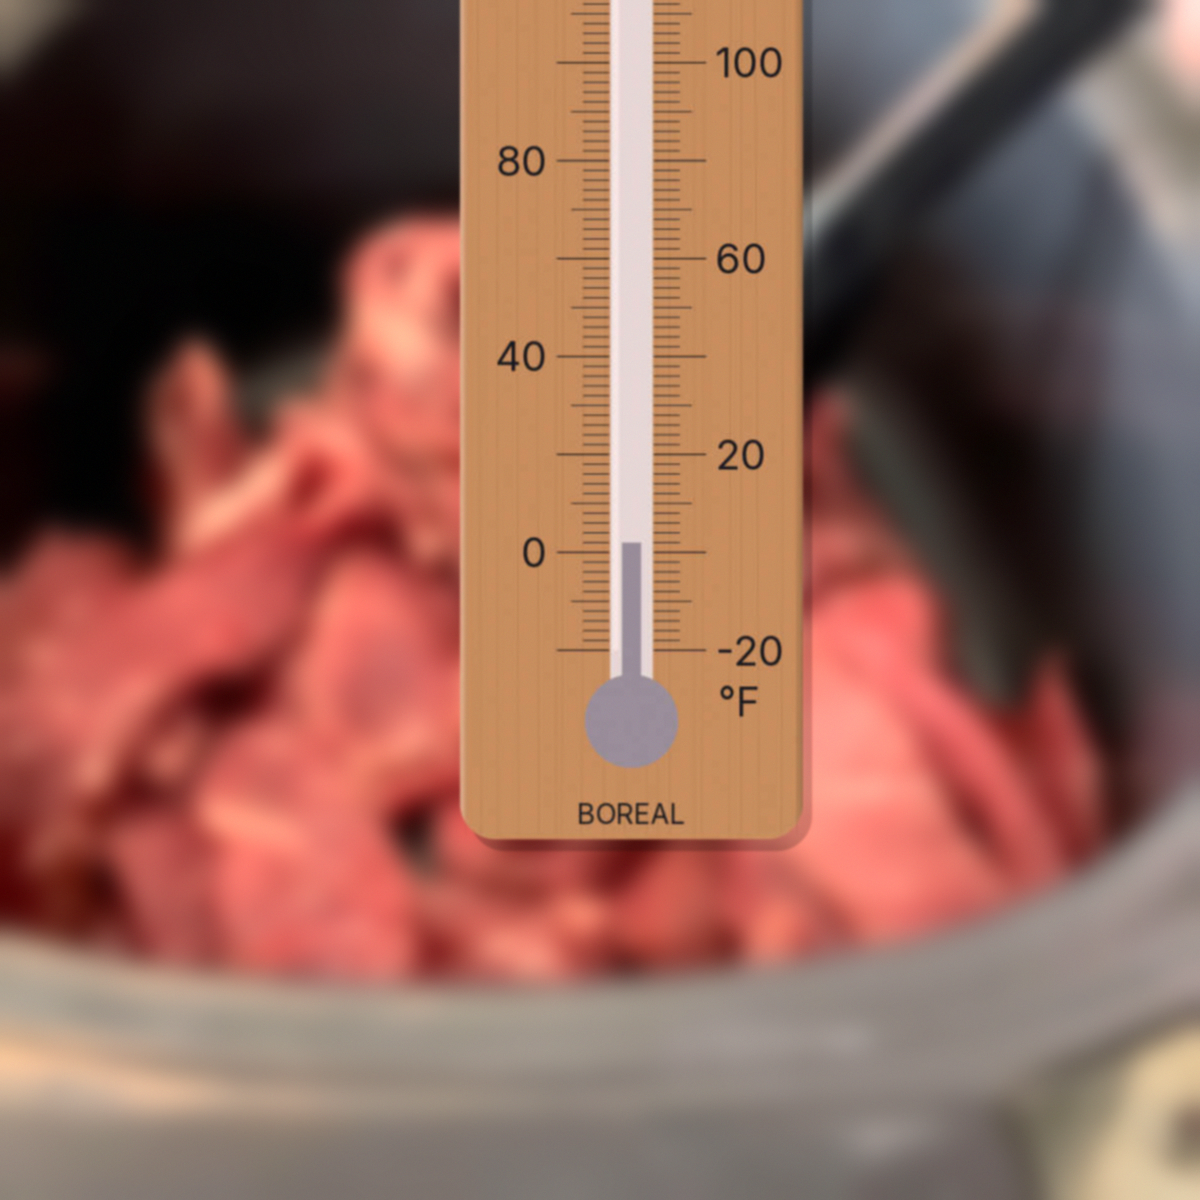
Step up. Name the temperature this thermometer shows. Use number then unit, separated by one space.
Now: 2 °F
